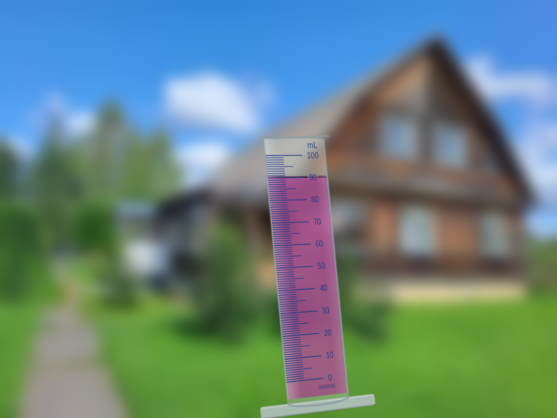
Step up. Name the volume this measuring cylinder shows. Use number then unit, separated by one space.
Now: 90 mL
